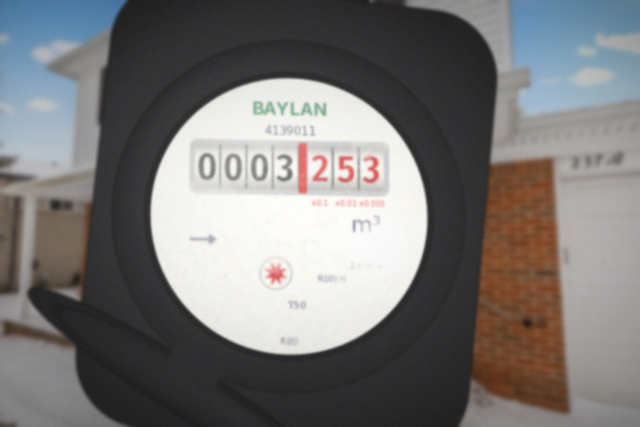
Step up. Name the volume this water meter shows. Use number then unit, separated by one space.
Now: 3.253 m³
